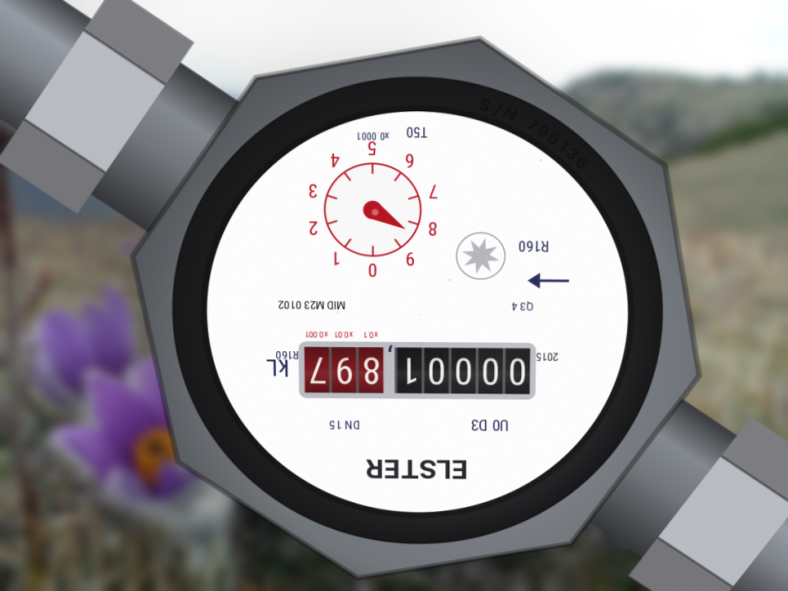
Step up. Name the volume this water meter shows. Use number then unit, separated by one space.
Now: 1.8978 kL
